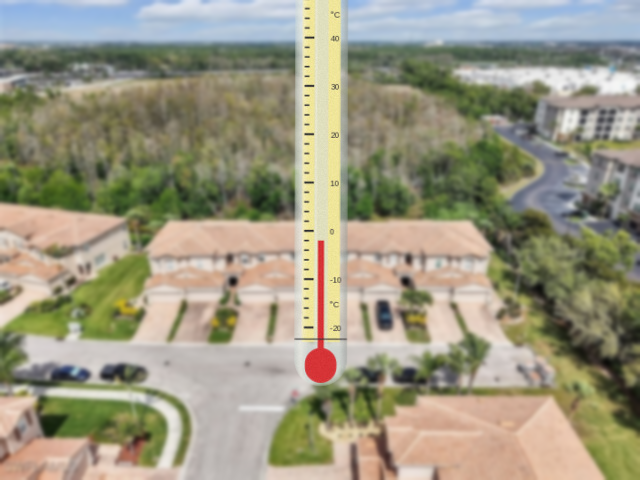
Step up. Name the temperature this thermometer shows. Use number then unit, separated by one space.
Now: -2 °C
